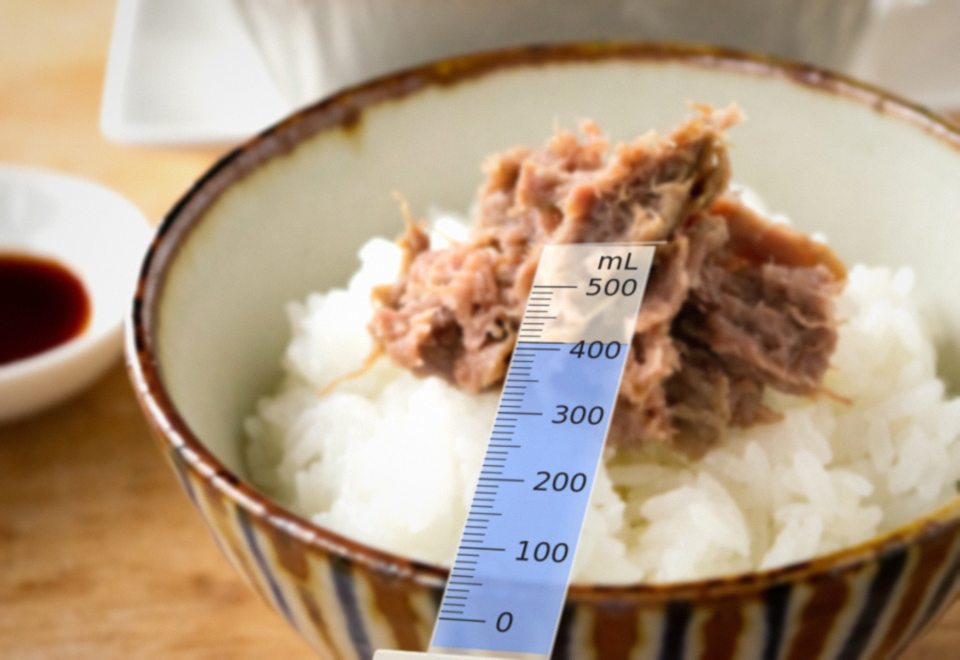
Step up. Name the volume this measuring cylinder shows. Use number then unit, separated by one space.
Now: 410 mL
